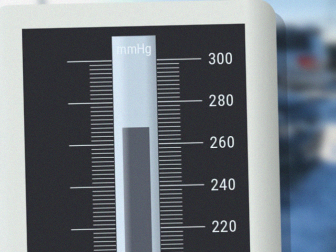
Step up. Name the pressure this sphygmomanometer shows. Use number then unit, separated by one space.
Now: 268 mmHg
